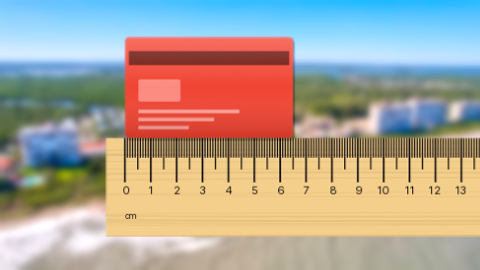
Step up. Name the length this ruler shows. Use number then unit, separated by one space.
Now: 6.5 cm
